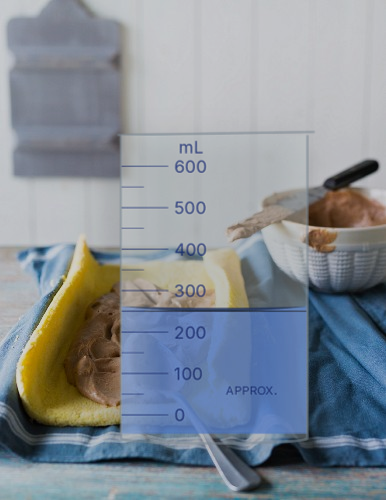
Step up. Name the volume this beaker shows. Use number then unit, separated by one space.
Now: 250 mL
